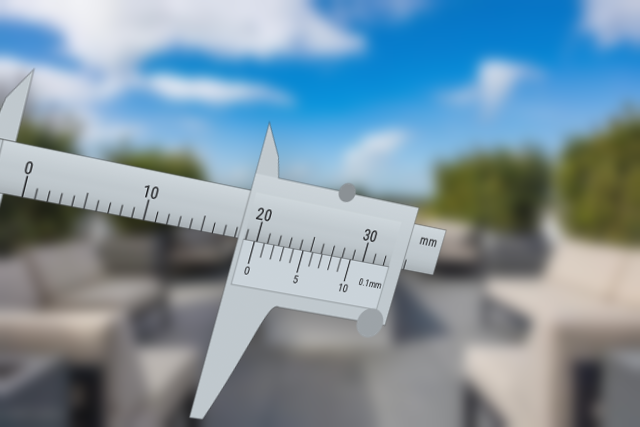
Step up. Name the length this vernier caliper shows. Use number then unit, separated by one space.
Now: 19.8 mm
